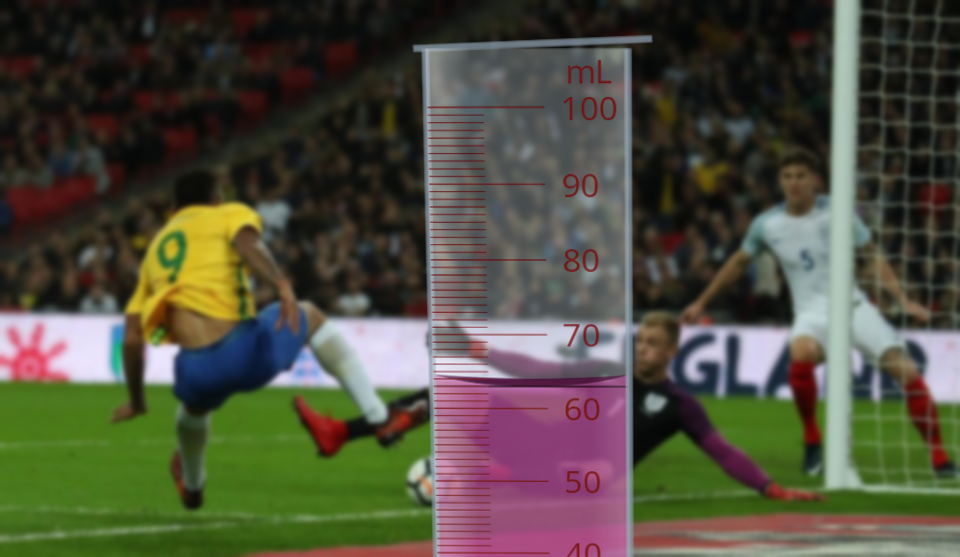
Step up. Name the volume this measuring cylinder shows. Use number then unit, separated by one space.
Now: 63 mL
